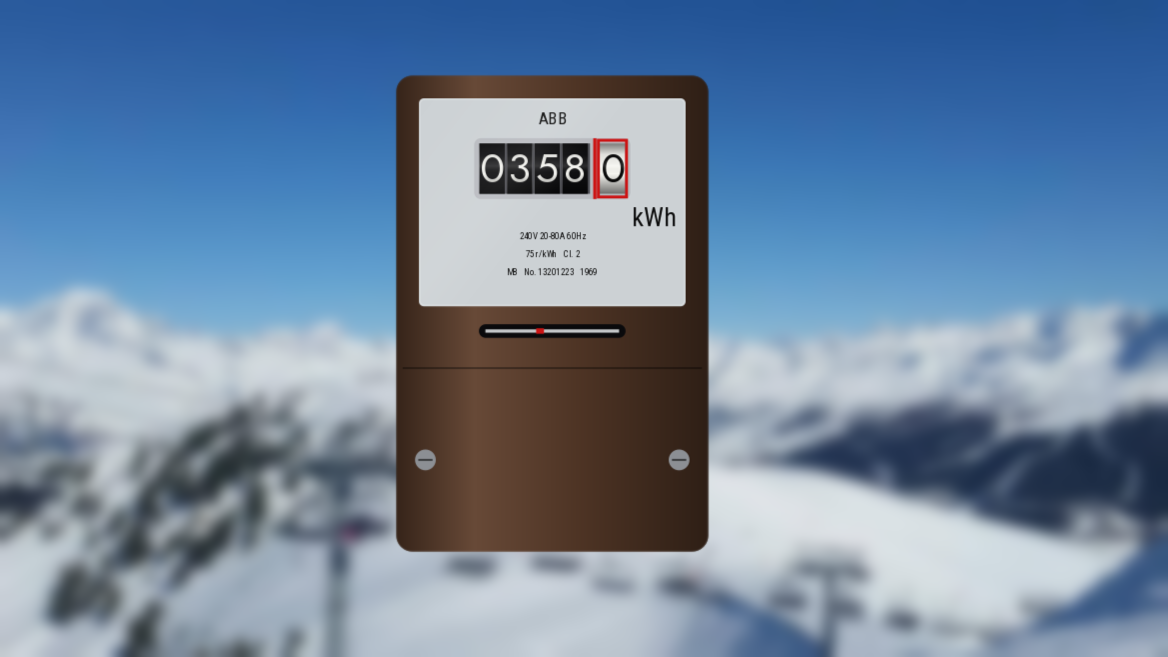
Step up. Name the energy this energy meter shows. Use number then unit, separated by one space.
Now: 358.0 kWh
